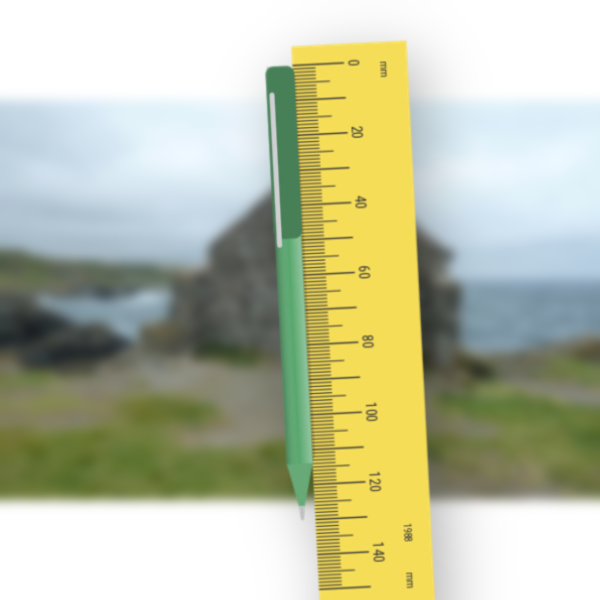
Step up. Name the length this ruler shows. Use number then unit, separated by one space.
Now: 130 mm
